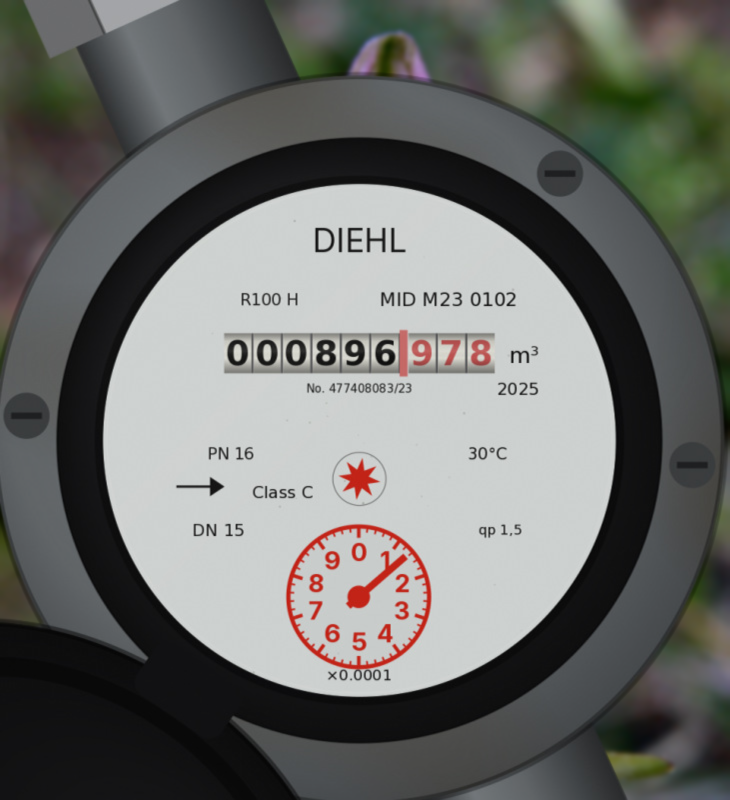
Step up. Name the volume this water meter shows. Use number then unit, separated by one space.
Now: 896.9781 m³
